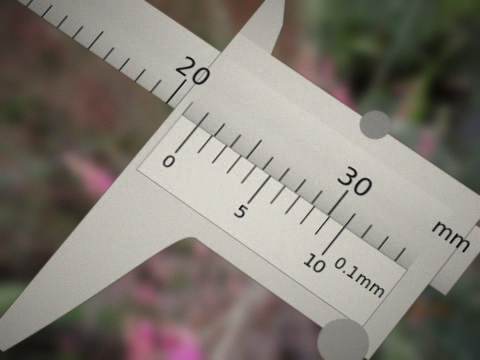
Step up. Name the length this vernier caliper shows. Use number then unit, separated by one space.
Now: 22.0 mm
